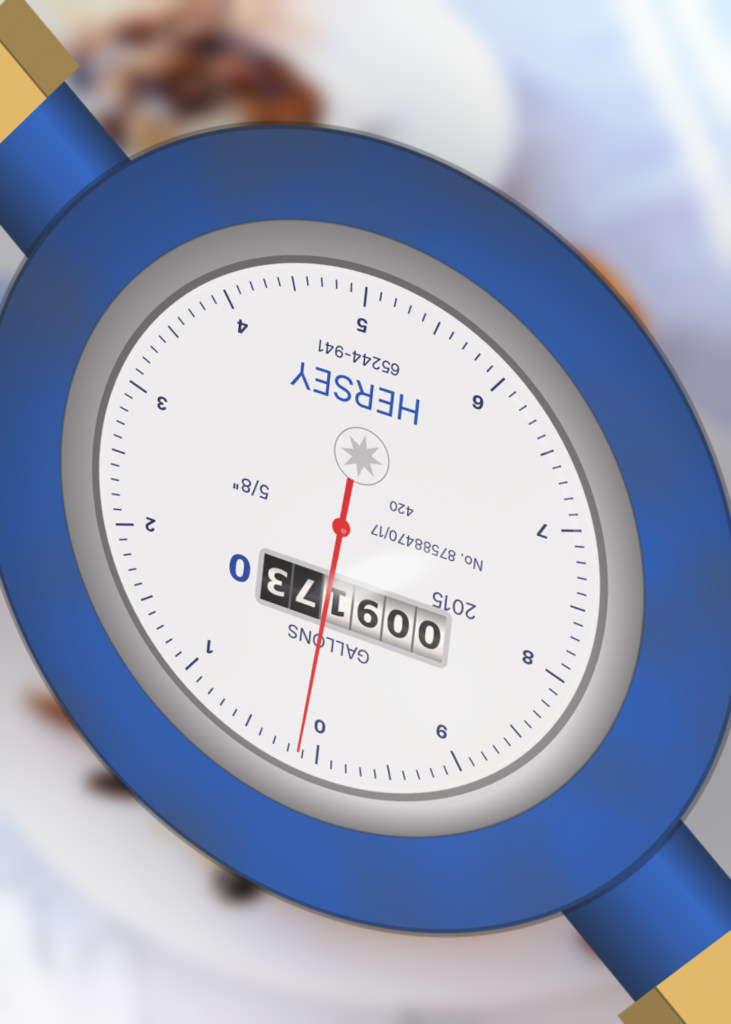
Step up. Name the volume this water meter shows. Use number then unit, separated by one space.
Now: 91730.1 gal
